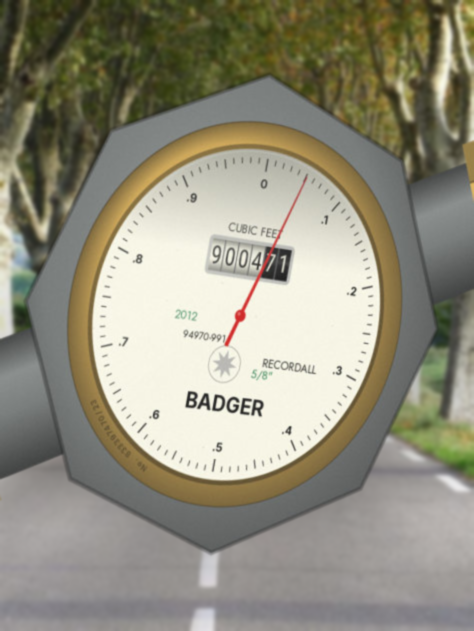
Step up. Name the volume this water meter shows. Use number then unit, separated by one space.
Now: 900471.05 ft³
